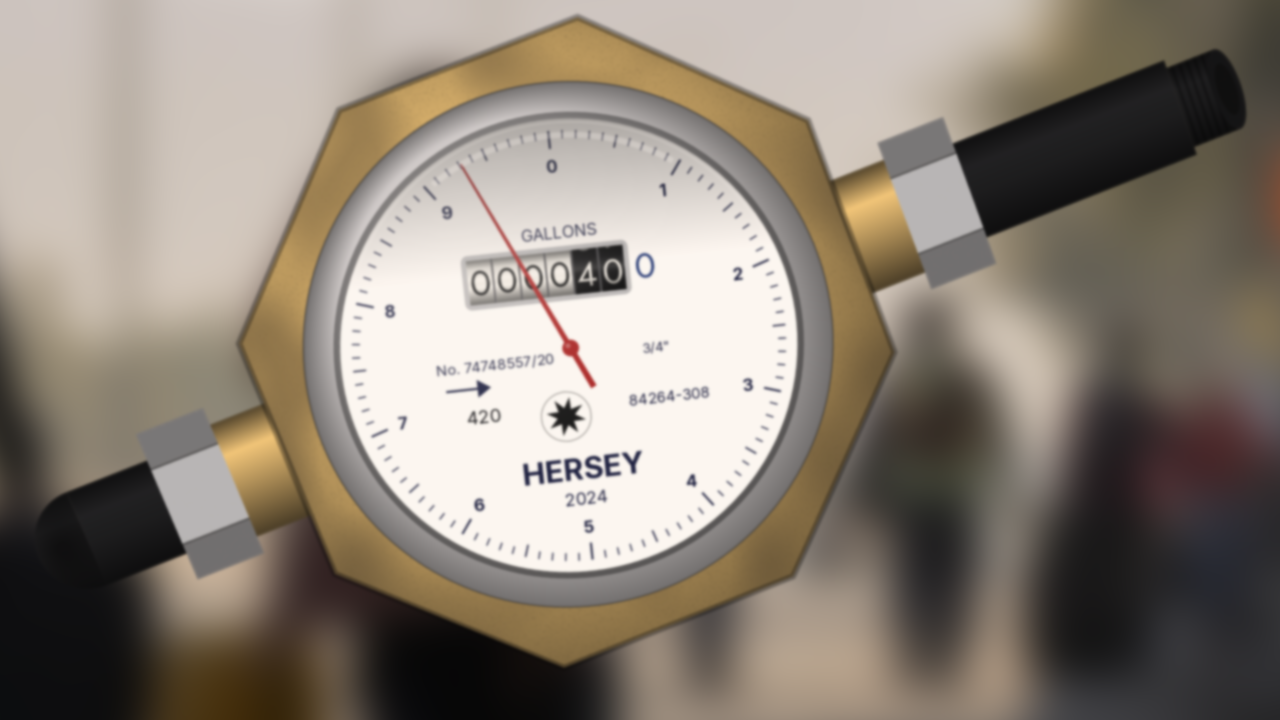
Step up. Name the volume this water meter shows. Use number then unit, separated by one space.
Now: 399.3 gal
